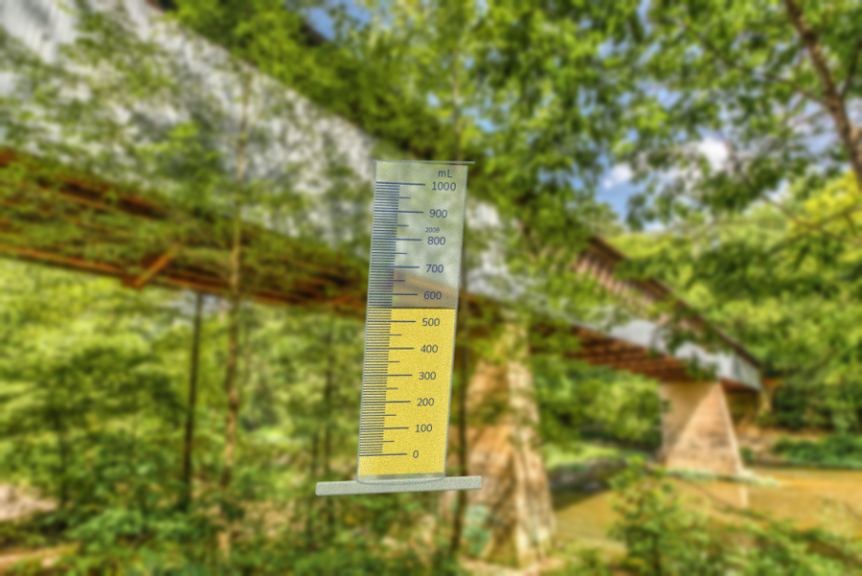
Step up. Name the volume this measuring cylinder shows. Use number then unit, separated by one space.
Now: 550 mL
